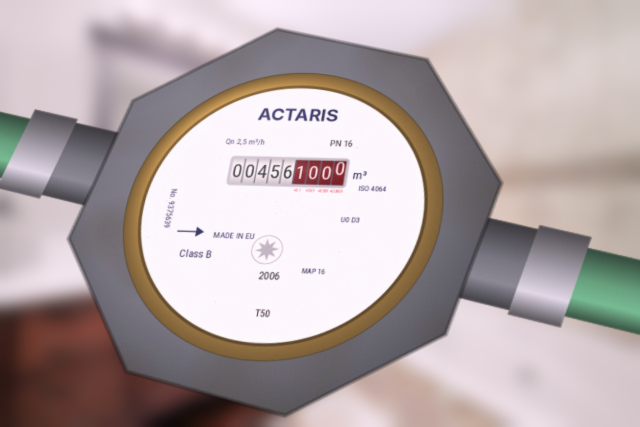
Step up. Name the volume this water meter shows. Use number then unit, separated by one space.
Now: 456.1000 m³
